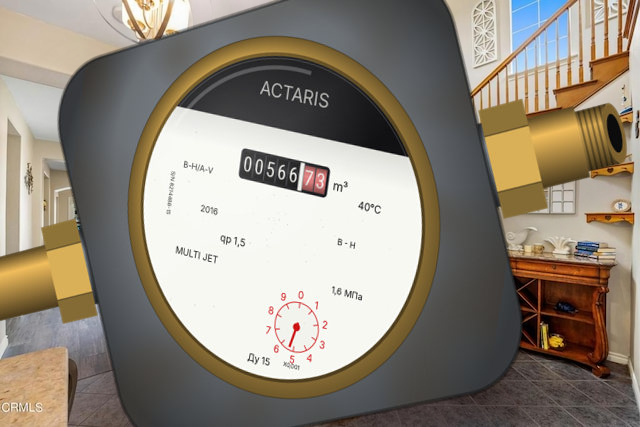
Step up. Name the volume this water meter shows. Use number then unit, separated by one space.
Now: 566.735 m³
